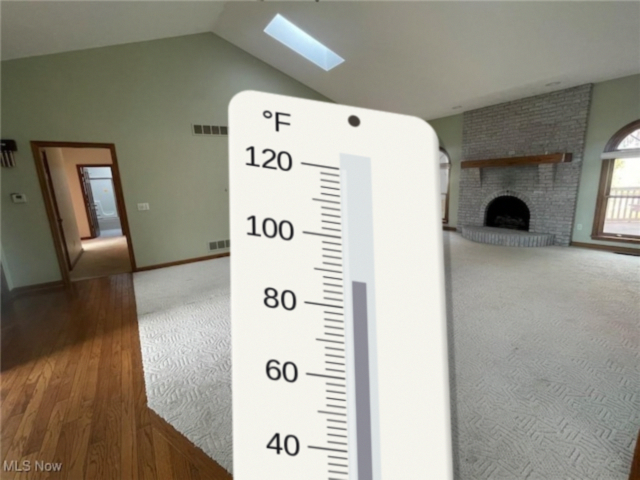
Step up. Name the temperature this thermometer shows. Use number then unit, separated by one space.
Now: 88 °F
